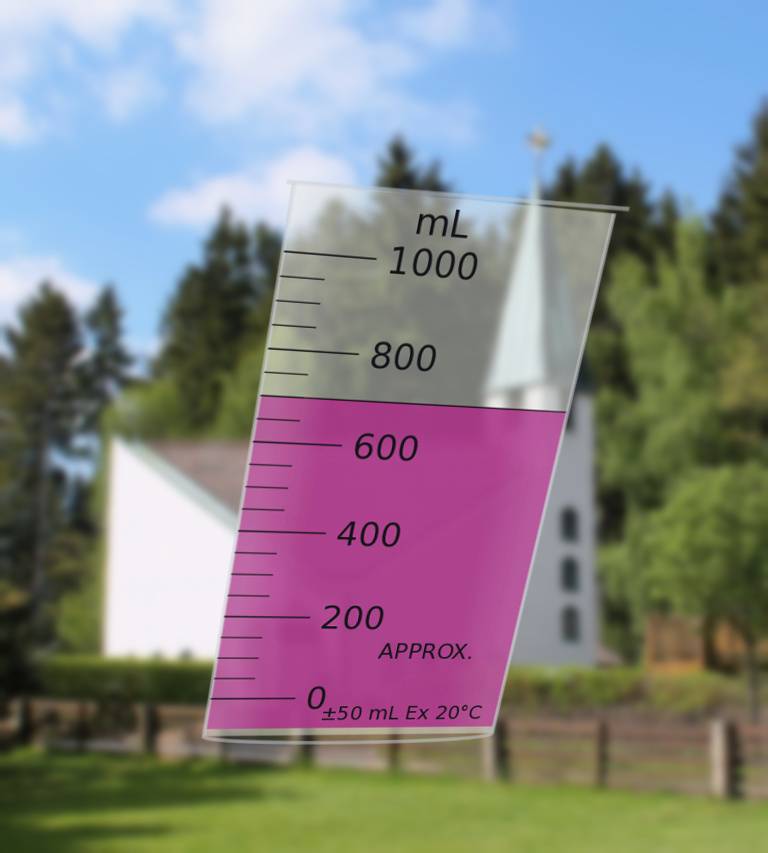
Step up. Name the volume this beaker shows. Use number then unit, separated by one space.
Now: 700 mL
